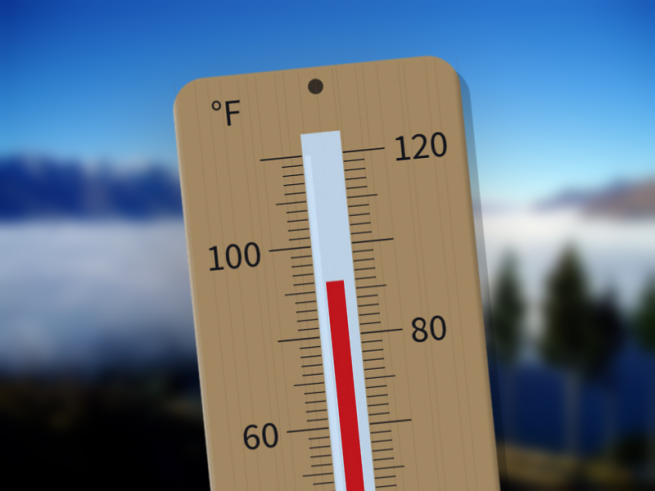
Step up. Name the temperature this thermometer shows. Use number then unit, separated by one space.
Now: 92 °F
